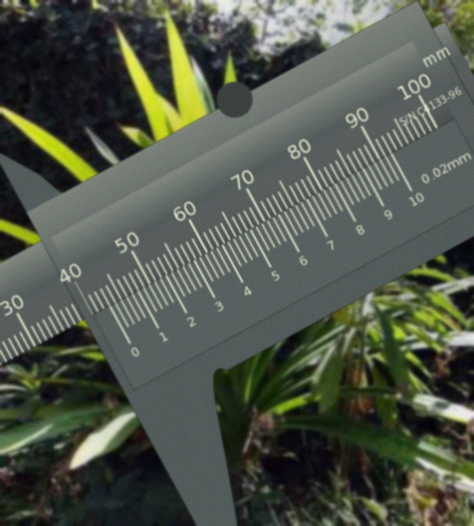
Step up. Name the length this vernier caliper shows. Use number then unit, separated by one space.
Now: 43.0 mm
